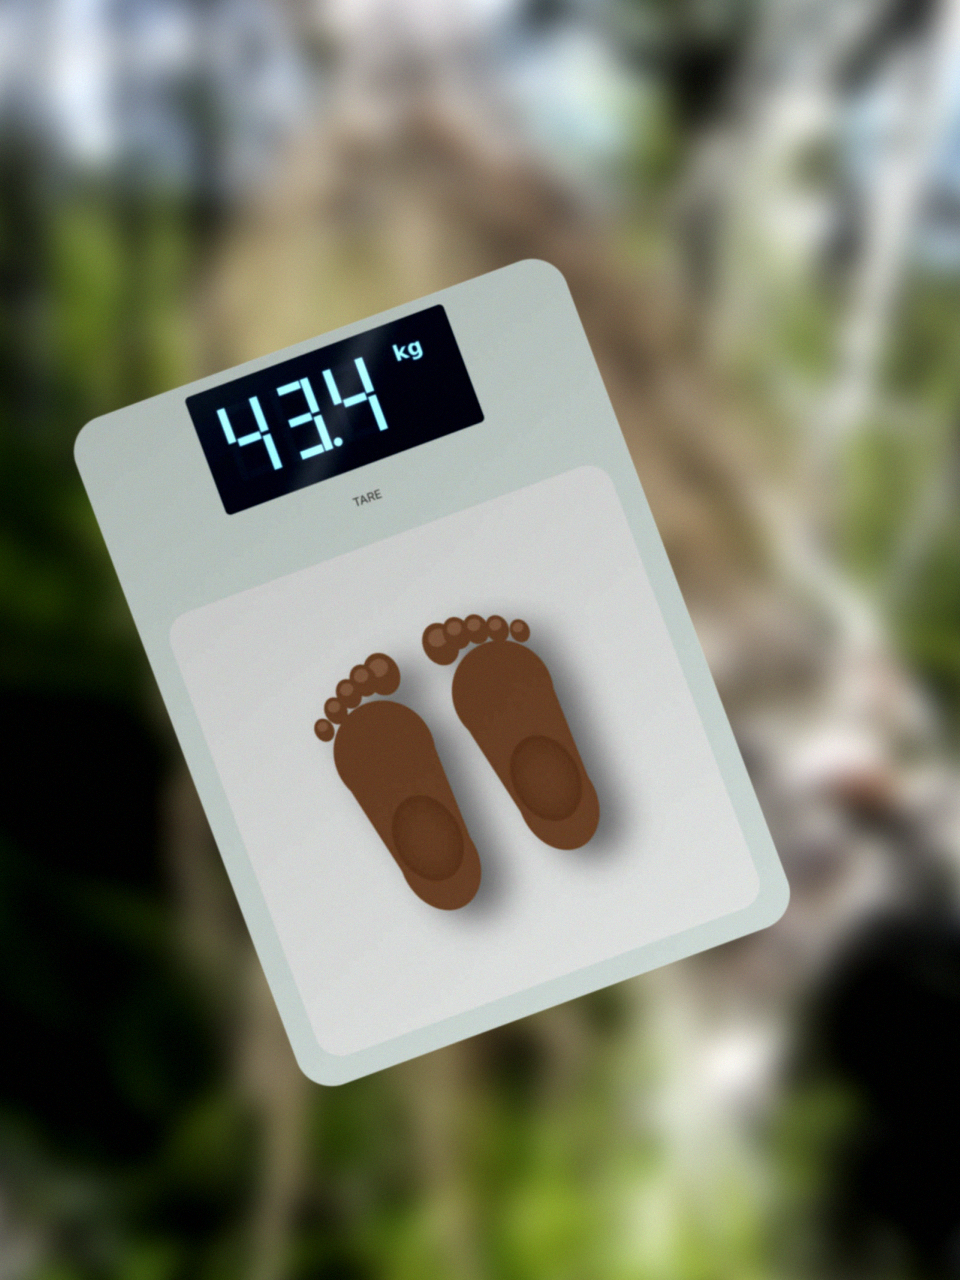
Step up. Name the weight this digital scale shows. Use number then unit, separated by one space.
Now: 43.4 kg
